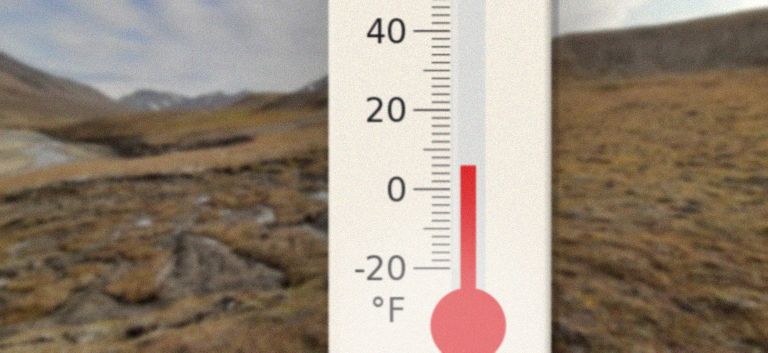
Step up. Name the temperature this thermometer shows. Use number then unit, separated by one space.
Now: 6 °F
